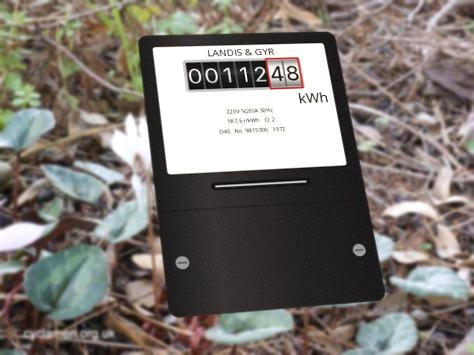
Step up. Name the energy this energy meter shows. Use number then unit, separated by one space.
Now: 112.48 kWh
